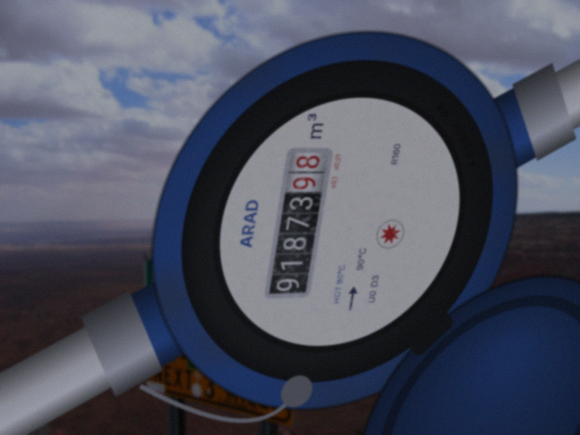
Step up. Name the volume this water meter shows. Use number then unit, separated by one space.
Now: 91873.98 m³
